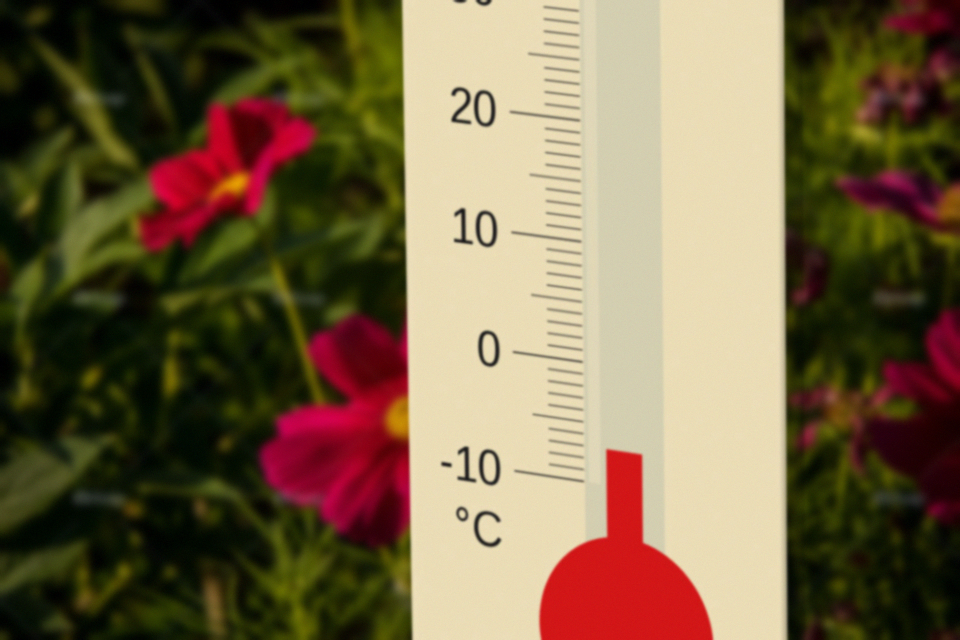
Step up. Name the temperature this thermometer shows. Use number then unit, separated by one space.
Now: -7 °C
